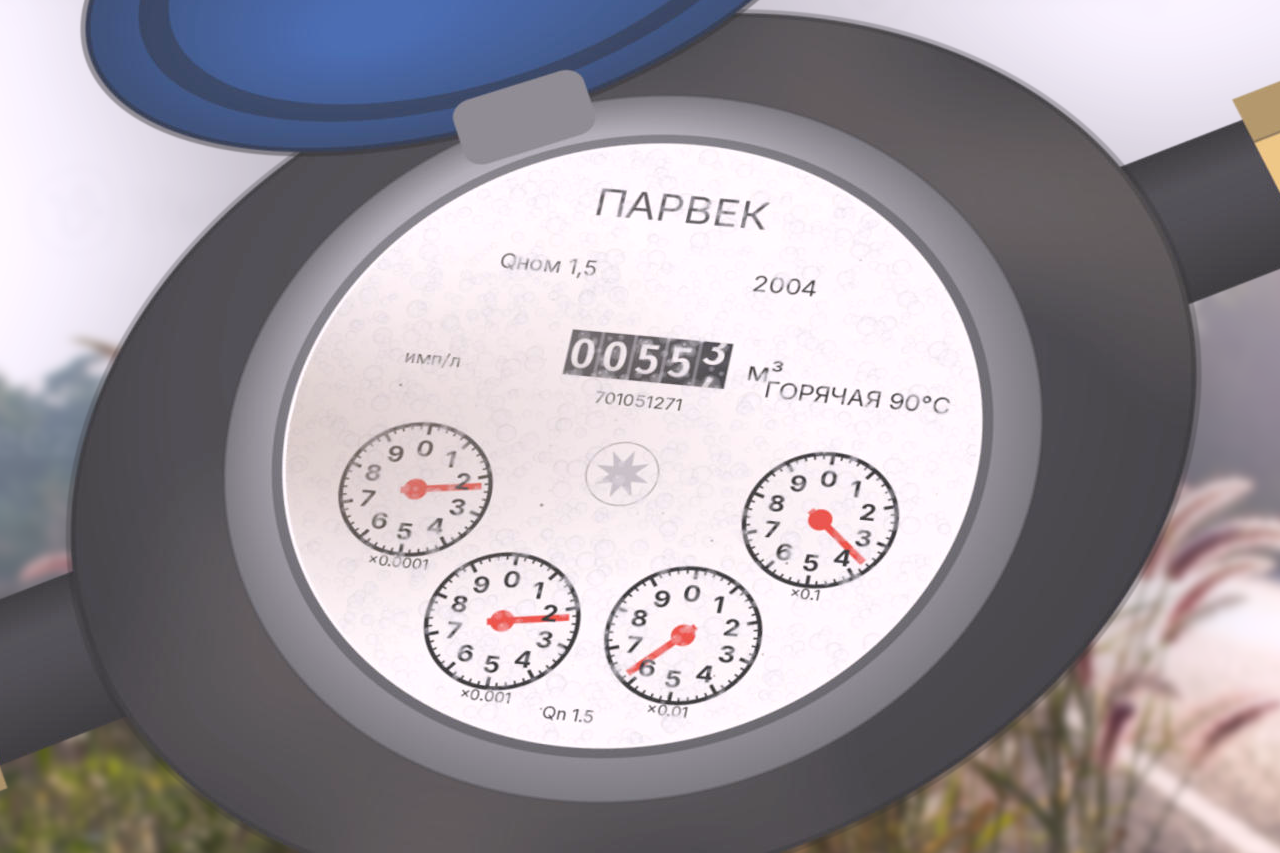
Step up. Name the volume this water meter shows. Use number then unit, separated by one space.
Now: 553.3622 m³
